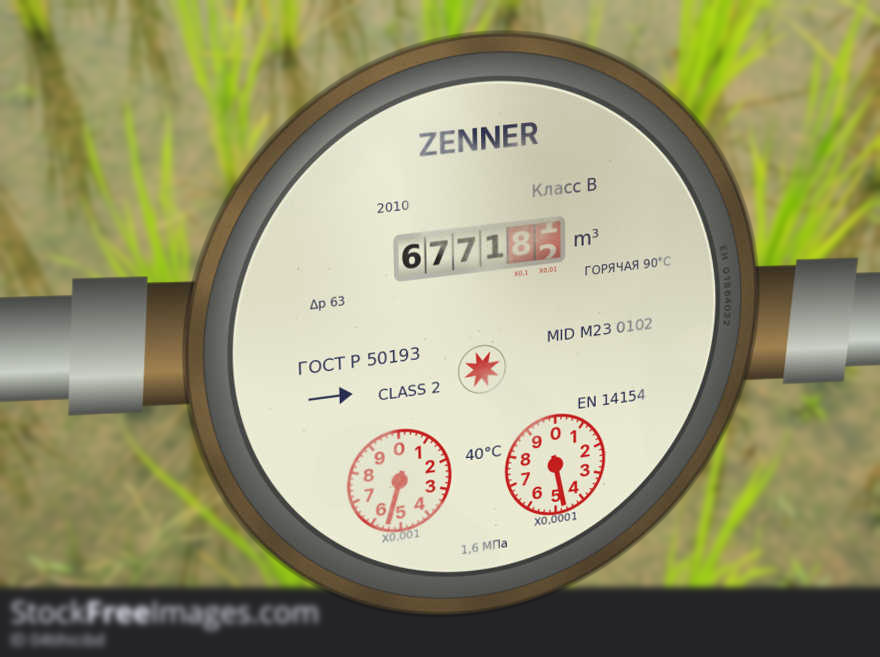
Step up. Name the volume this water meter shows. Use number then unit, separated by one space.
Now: 6771.8154 m³
